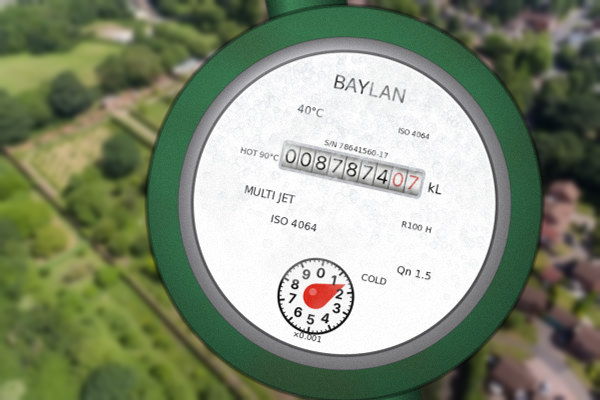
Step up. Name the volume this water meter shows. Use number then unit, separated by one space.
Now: 87874.071 kL
